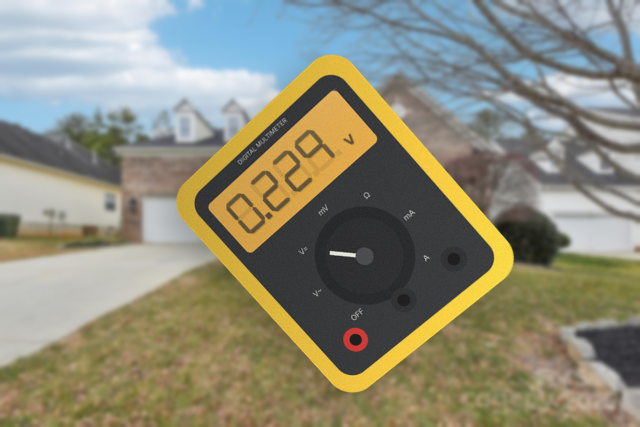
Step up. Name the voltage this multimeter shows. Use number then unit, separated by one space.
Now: 0.229 V
